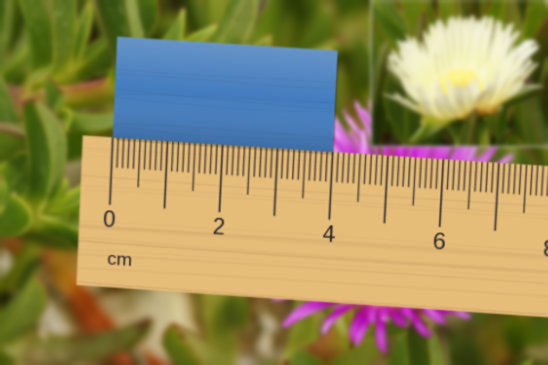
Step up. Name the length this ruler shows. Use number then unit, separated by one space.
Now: 4 cm
